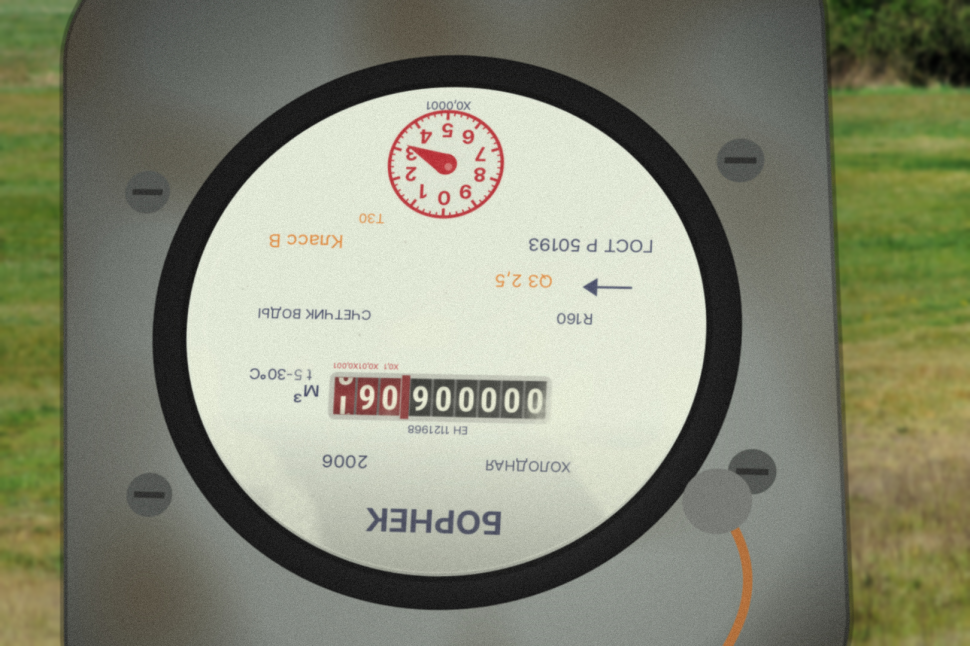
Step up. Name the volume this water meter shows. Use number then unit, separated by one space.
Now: 6.0613 m³
